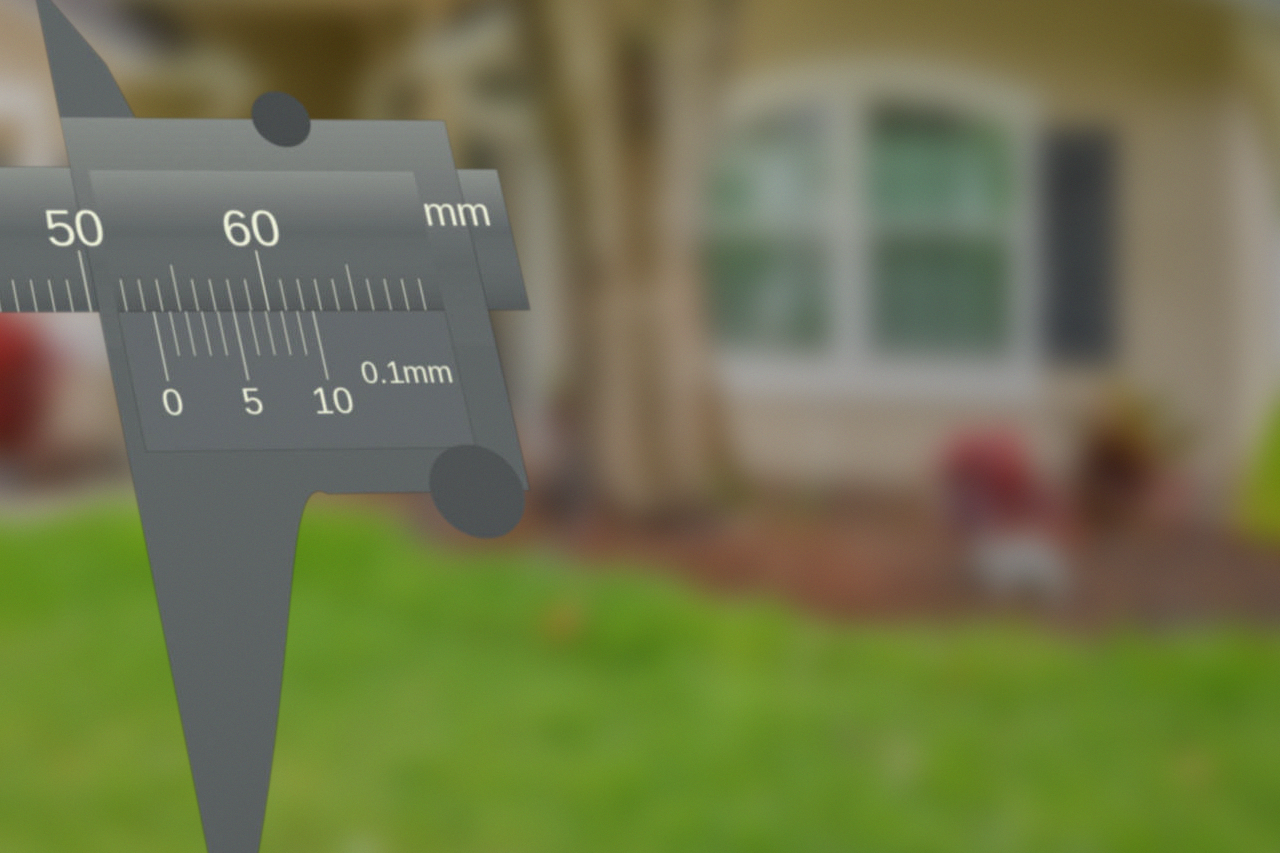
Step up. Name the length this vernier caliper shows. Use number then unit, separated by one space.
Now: 53.5 mm
